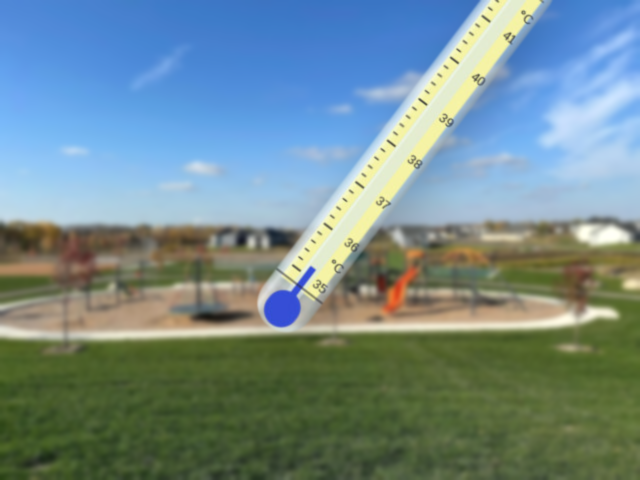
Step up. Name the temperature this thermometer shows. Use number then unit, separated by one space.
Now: 35.2 °C
